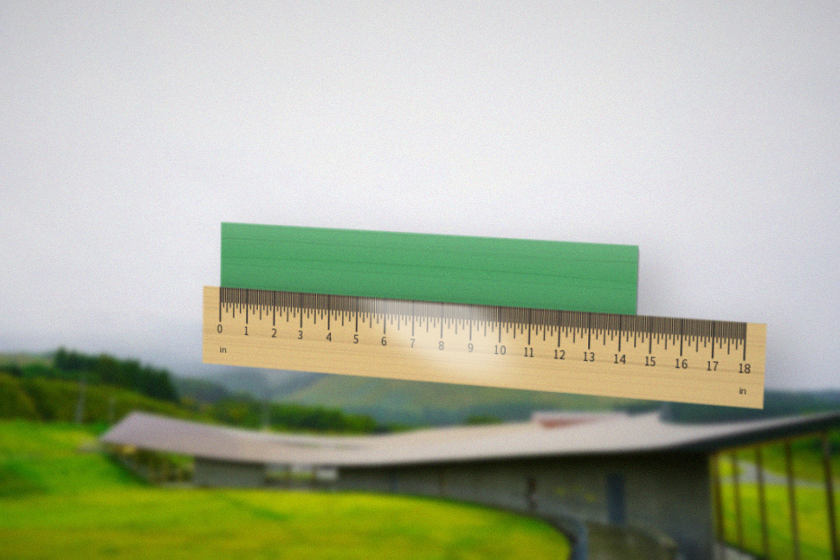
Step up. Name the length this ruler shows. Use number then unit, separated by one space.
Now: 14.5 in
